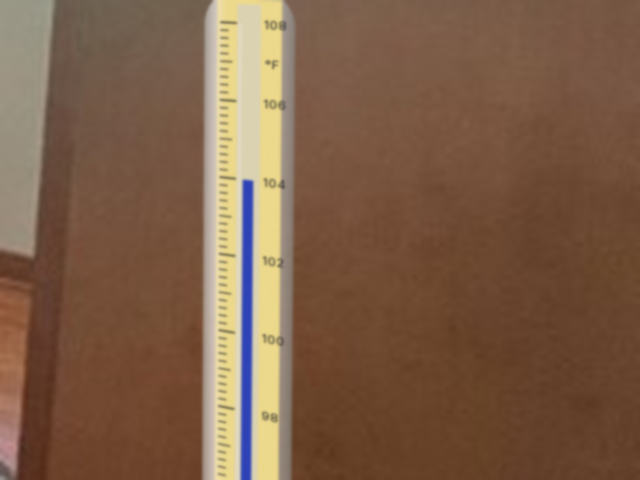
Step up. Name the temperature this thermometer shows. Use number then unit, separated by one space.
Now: 104 °F
